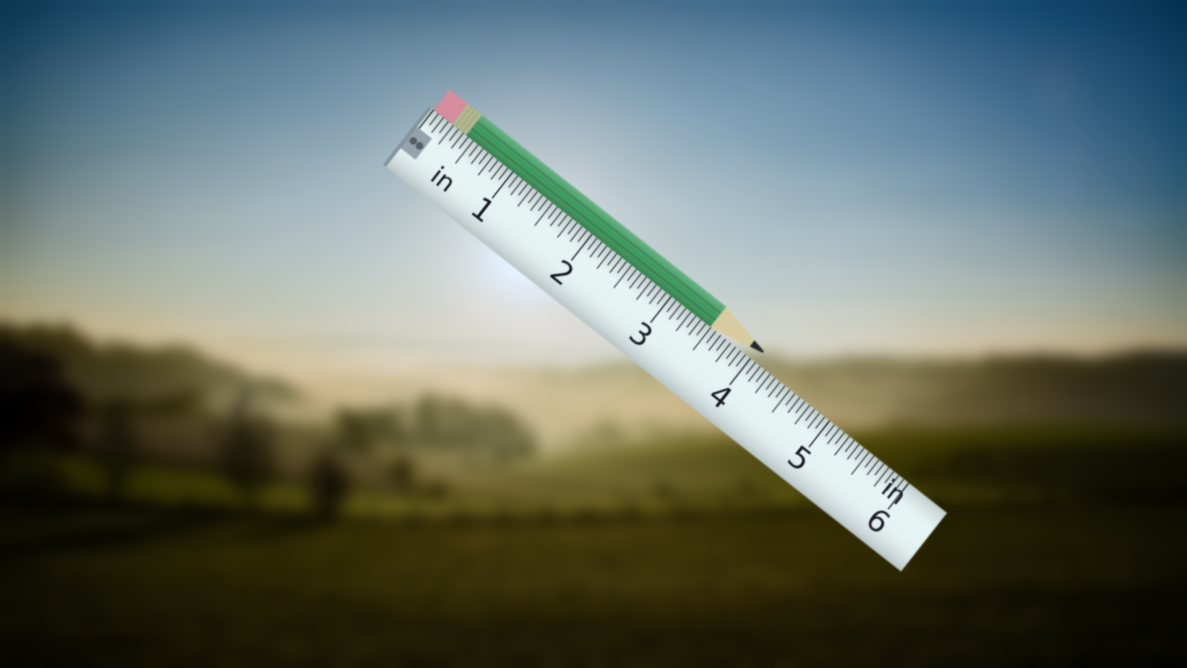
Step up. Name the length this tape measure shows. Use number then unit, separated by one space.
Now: 4.0625 in
